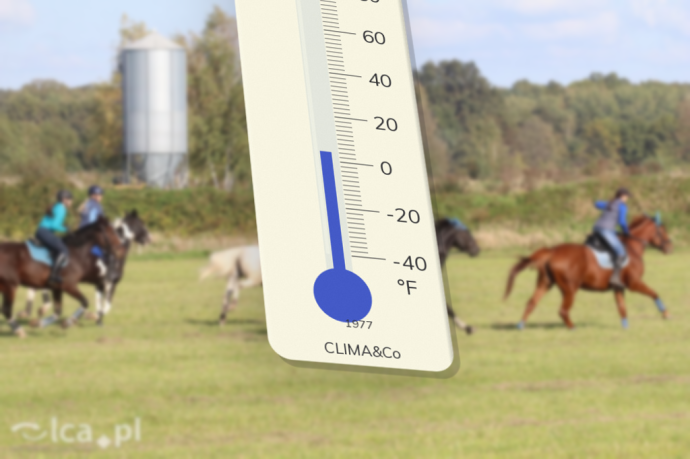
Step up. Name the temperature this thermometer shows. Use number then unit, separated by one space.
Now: 4 °F
